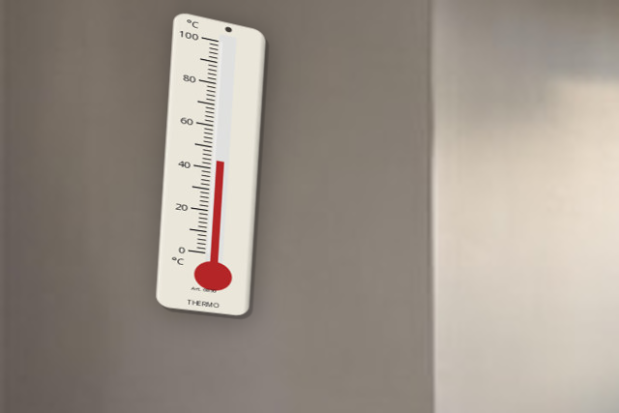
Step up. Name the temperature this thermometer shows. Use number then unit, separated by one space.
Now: 44 °C
